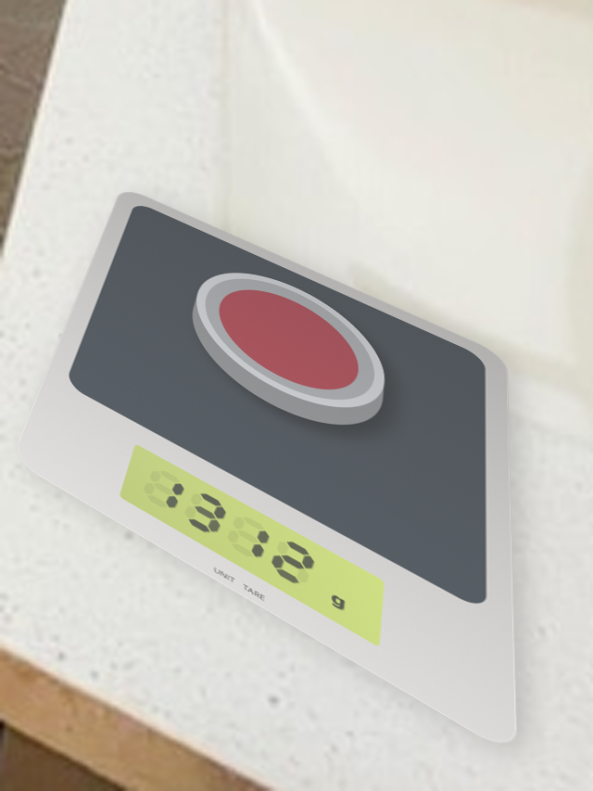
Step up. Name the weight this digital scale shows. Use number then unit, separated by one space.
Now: 1312 g
